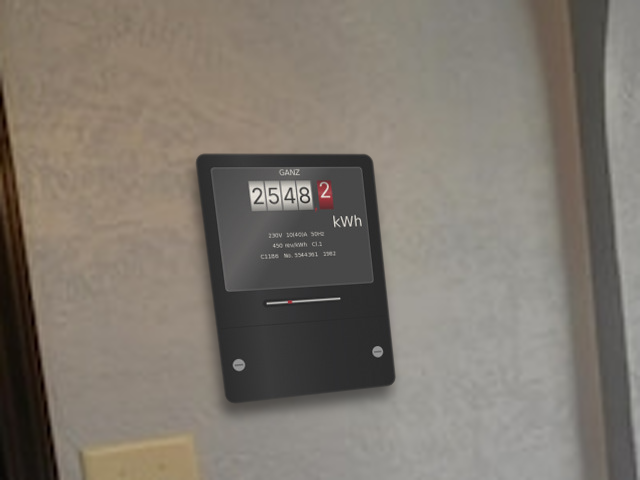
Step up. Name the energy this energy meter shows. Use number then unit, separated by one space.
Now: 2548.2 kWh
